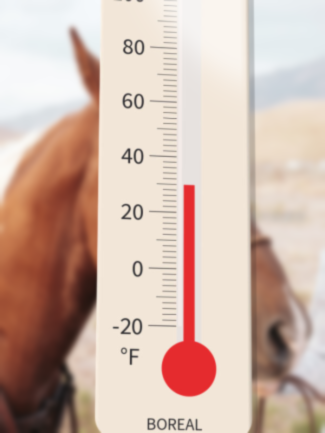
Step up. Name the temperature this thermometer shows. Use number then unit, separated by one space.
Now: 30 °F
